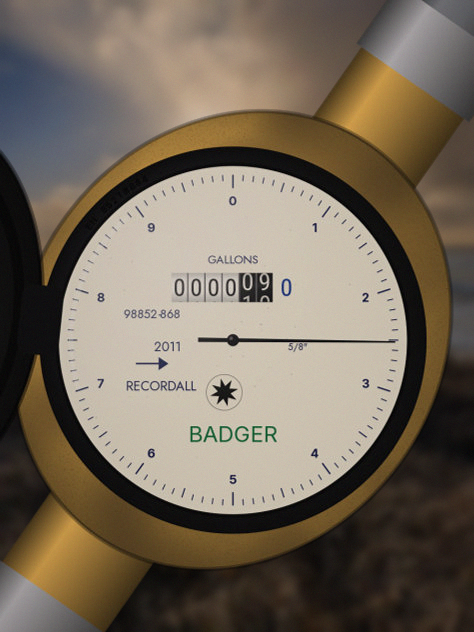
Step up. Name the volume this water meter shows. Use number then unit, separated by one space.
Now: 92.5 gal
